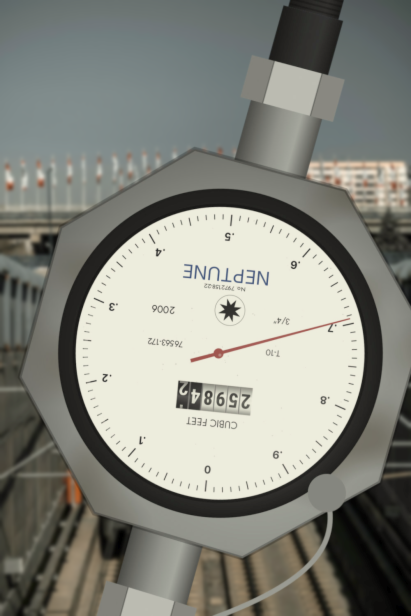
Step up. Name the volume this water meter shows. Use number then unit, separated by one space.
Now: 259841.69 ft³
